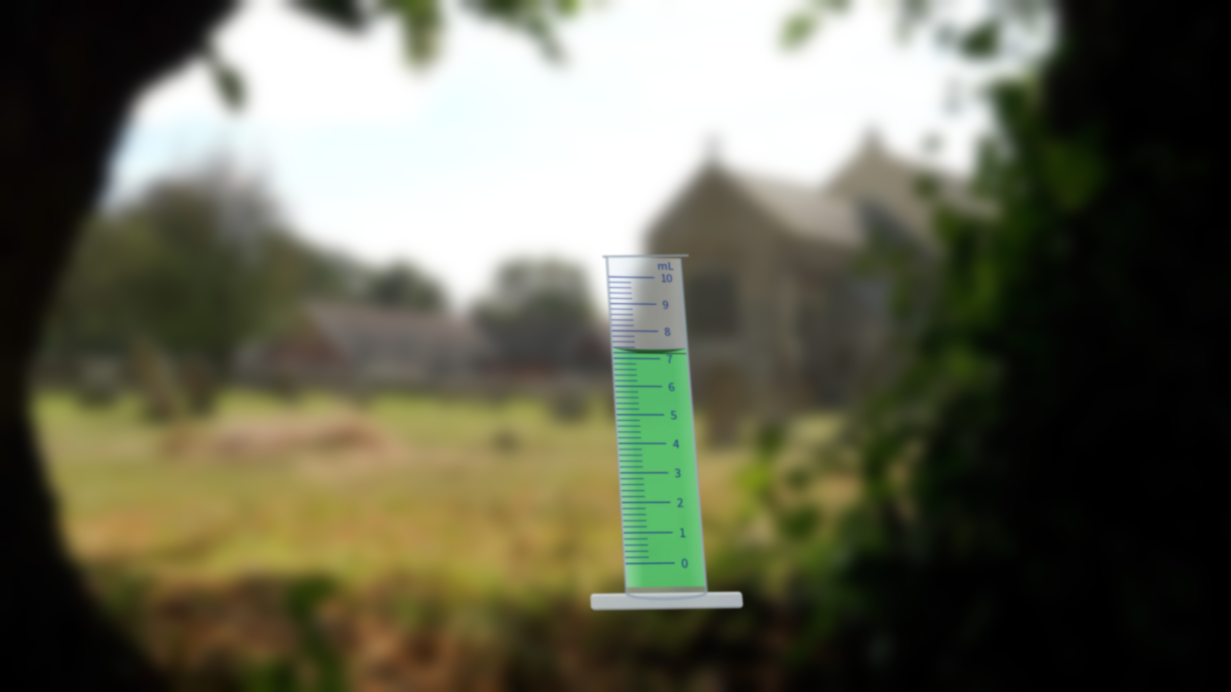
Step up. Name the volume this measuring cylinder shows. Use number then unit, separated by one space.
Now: 7.2 mL
